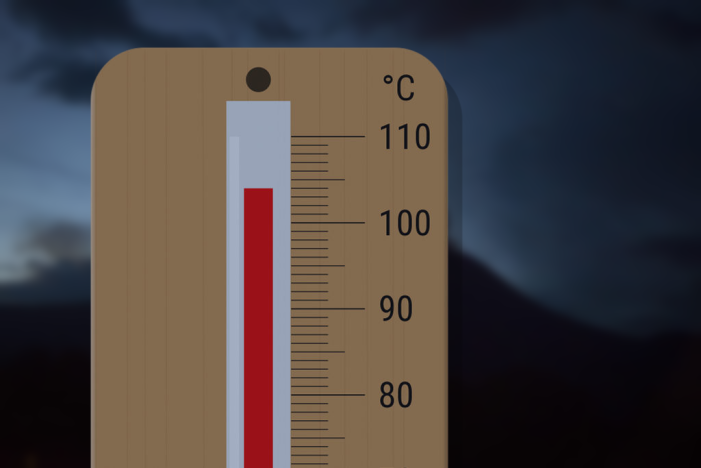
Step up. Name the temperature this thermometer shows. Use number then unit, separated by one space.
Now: 104 °C
